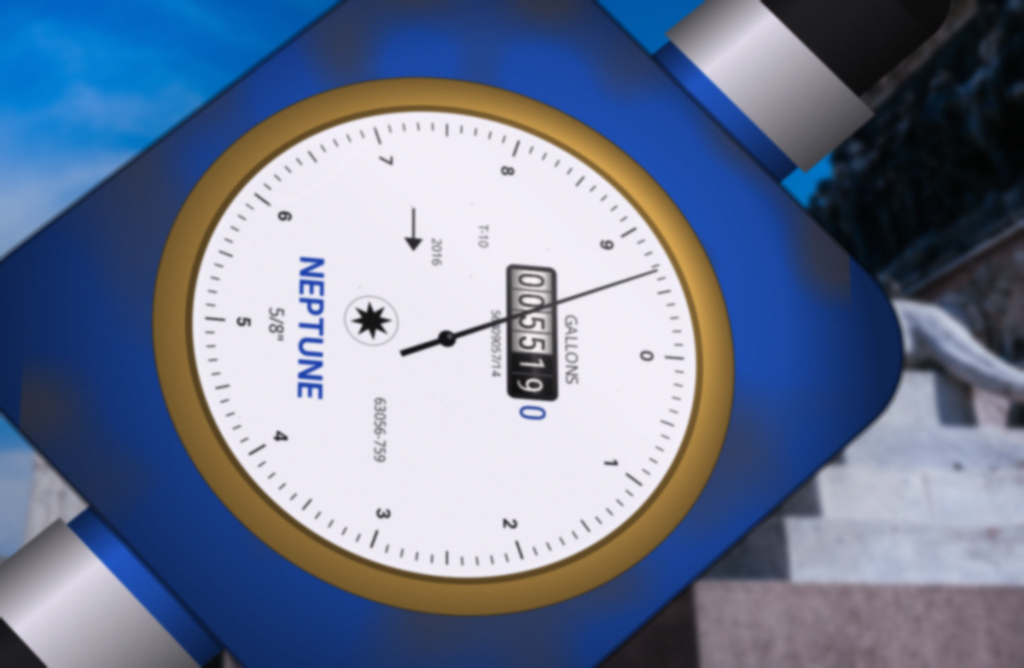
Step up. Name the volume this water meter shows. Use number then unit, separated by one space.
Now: 55189.3 gal
